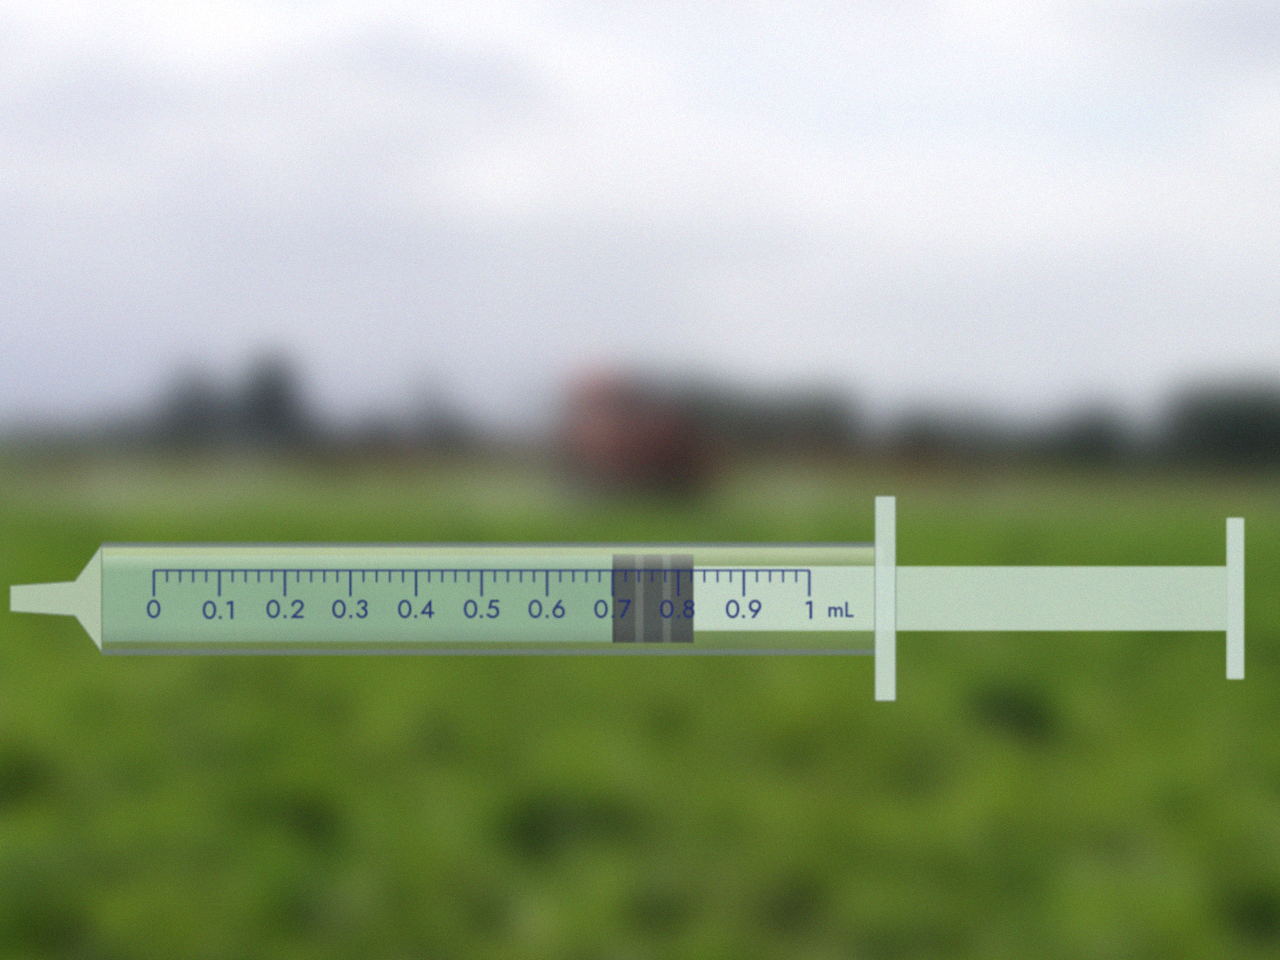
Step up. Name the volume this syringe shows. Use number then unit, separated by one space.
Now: 0.7 mL
